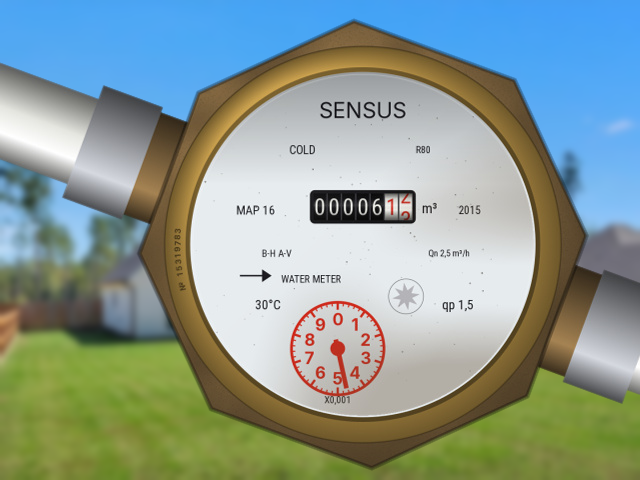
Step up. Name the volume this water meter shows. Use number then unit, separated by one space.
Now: 6.124 m³
